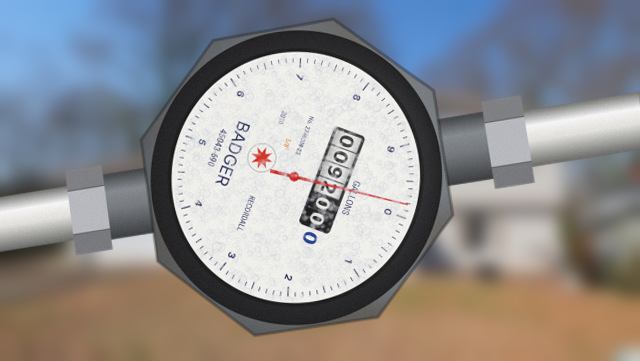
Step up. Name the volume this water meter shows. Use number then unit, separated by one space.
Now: 91999.8 gal
